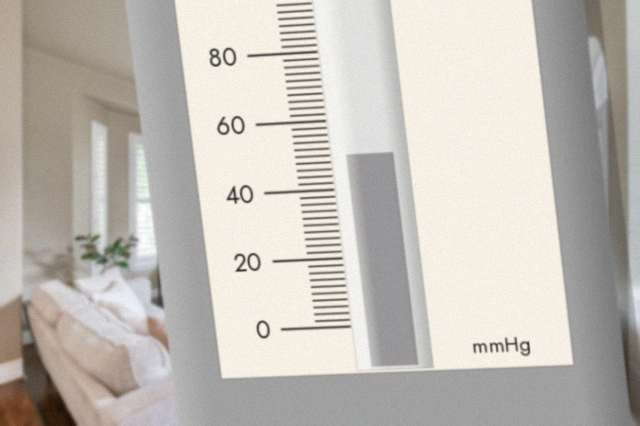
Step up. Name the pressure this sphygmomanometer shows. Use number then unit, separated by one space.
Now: 50 mmHg
